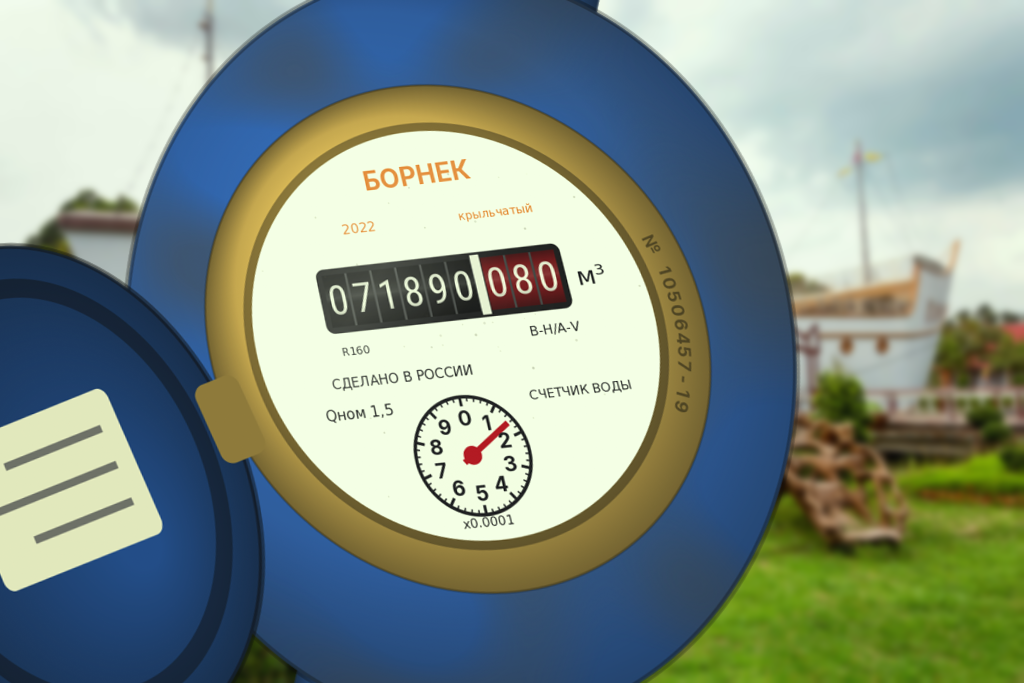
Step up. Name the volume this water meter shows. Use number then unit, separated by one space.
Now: 71890.0801 m³
